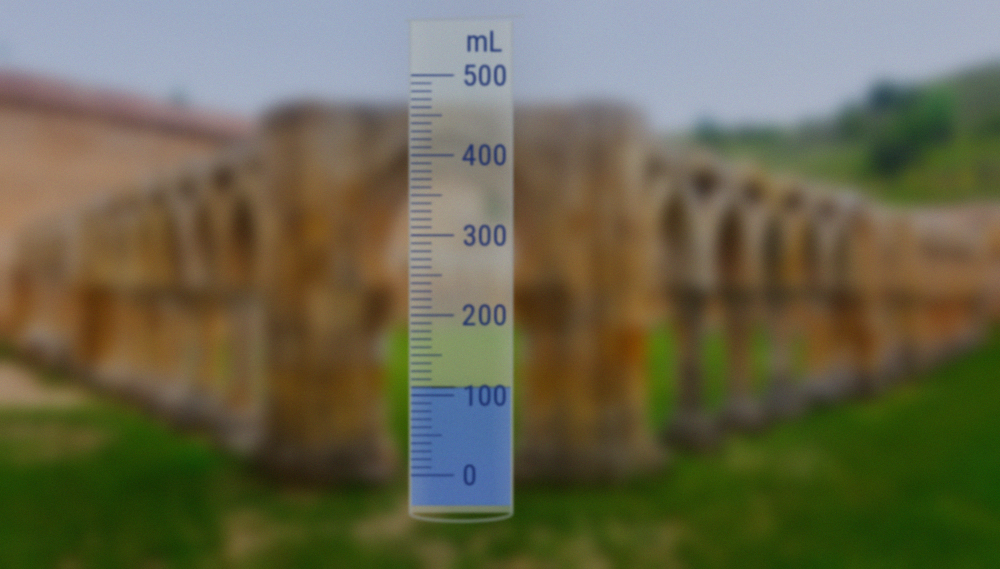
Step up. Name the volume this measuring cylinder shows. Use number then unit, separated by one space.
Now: 110 mL
